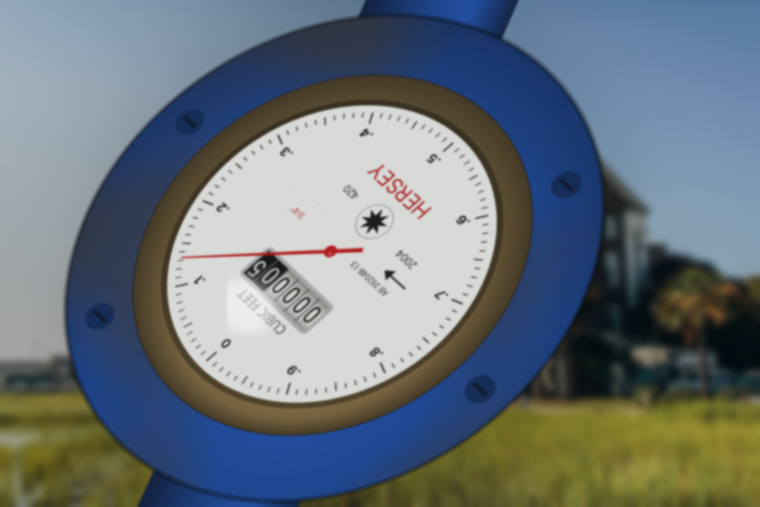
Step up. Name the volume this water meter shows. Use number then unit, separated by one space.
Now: 5.13 ft³
